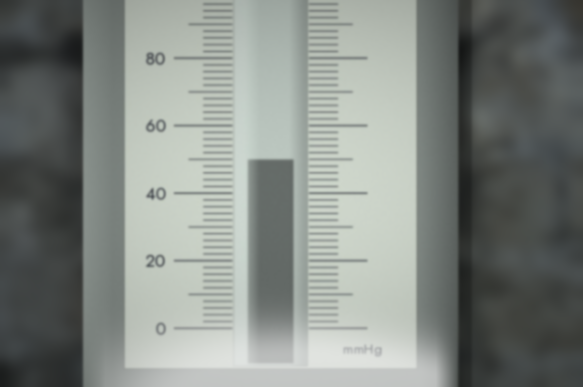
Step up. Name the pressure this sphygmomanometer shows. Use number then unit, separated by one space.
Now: 50 mmHg
